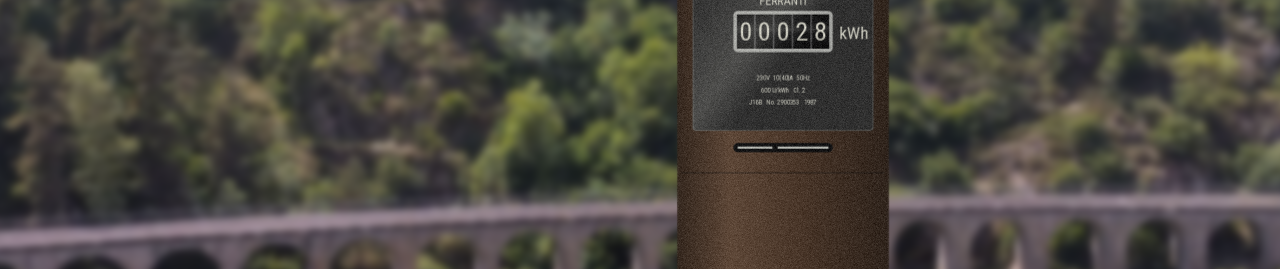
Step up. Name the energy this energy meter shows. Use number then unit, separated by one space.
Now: 28 kWh
